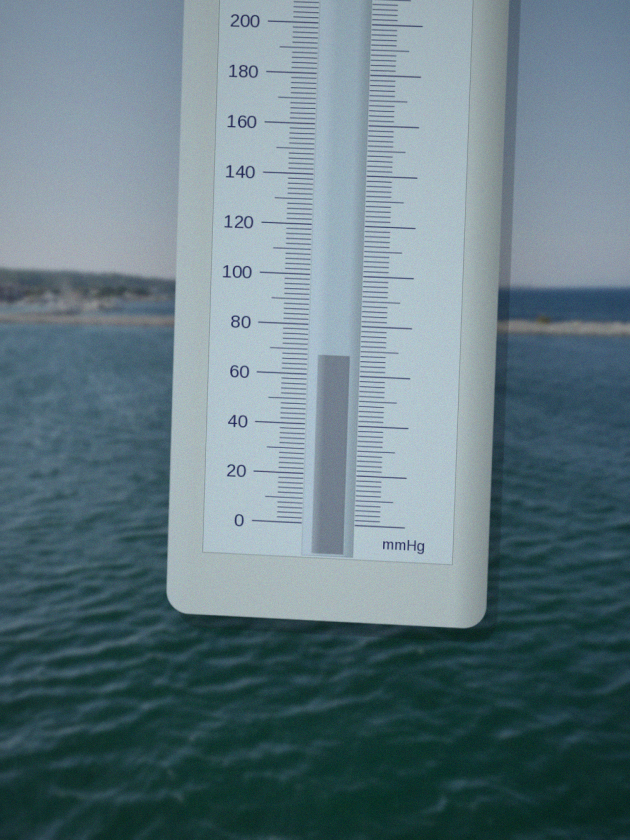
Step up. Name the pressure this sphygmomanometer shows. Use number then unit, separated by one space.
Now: 68 mmHg
